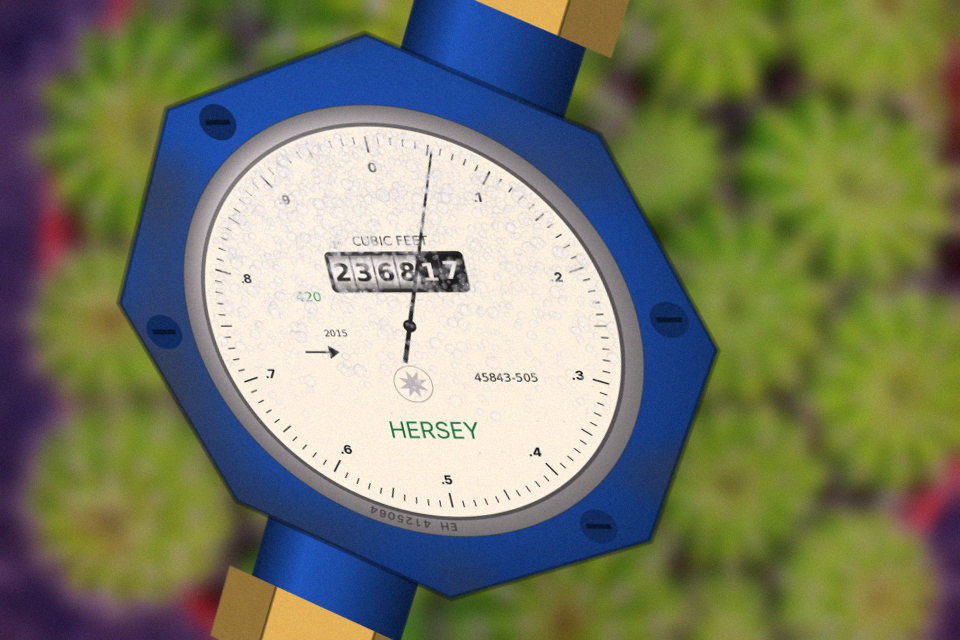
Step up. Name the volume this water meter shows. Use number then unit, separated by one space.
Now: 236817.05 ft³
